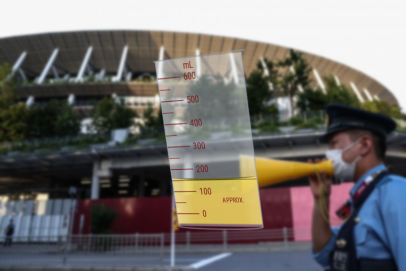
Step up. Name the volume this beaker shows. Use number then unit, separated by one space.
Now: 150 mL
